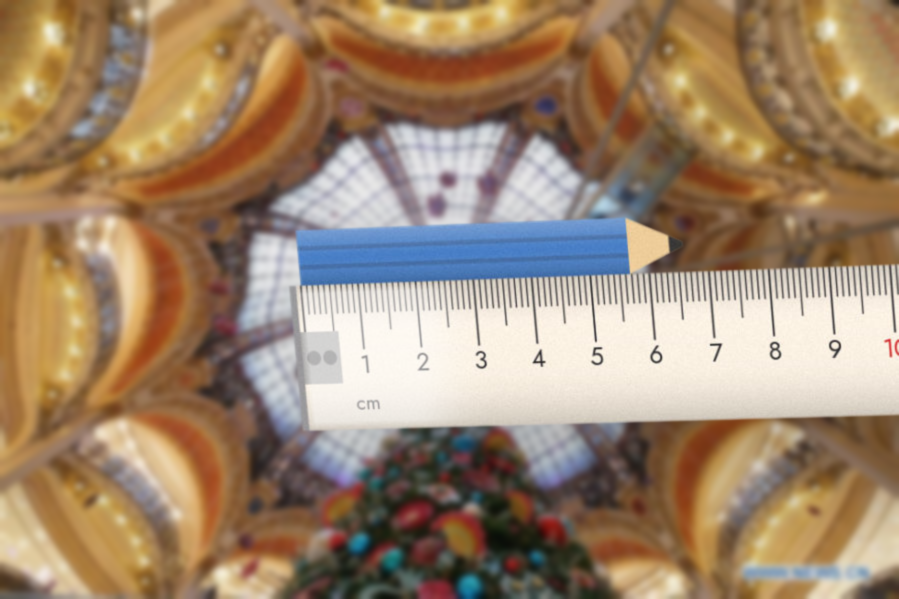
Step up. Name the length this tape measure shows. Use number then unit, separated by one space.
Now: 6.6 cm
